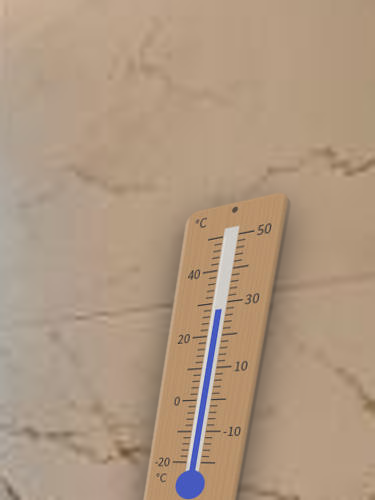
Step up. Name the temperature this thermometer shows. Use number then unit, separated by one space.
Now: 28 °C
